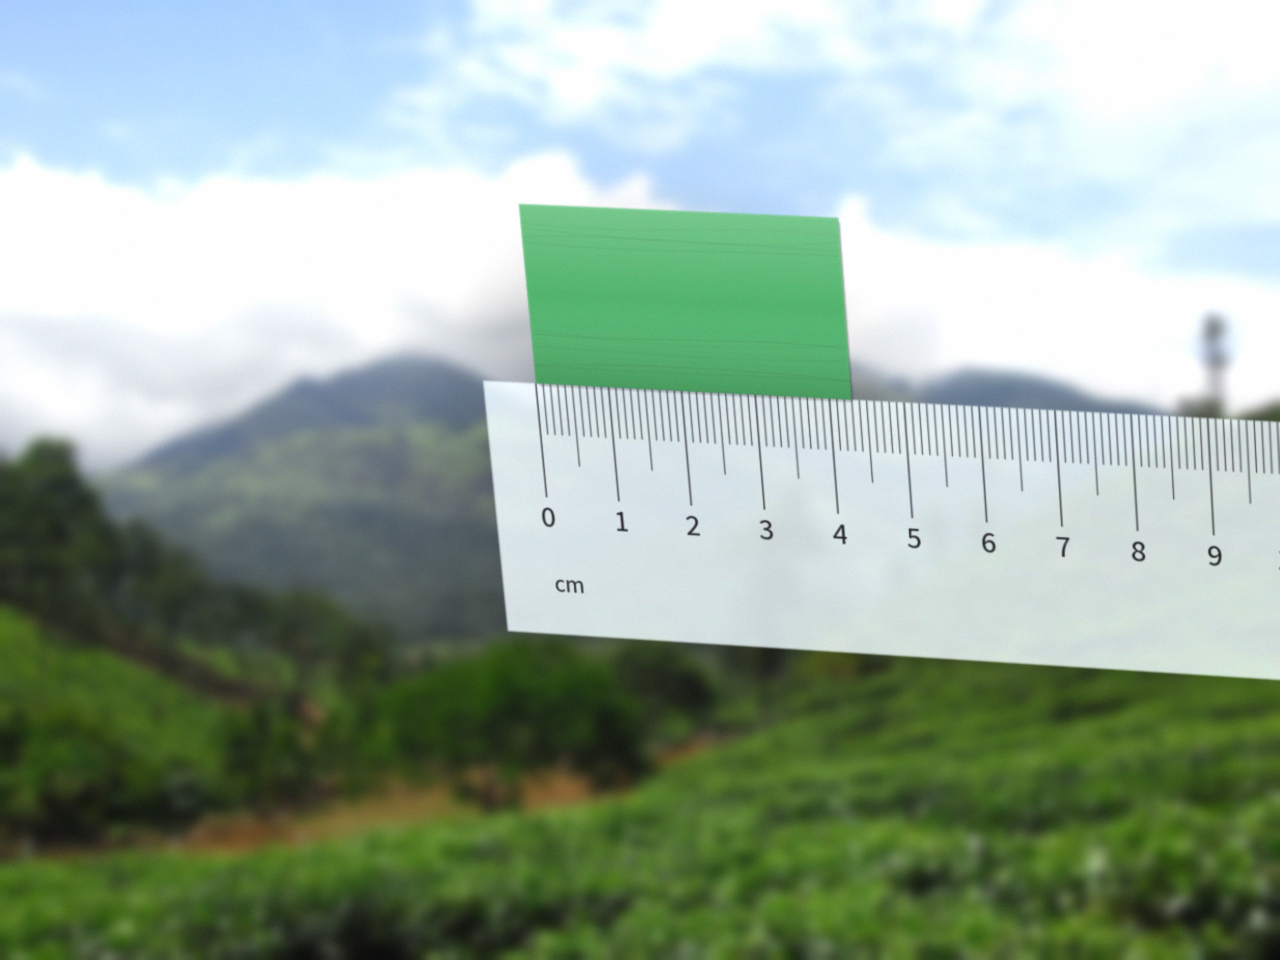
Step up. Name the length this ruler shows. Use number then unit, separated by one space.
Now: 4.3 cm
